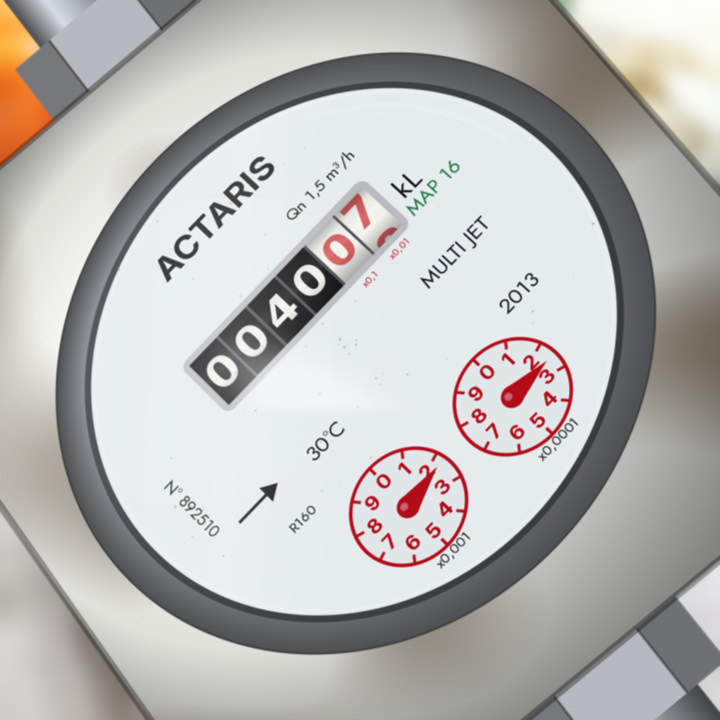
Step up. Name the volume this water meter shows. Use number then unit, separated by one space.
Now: 40.0722 kL
